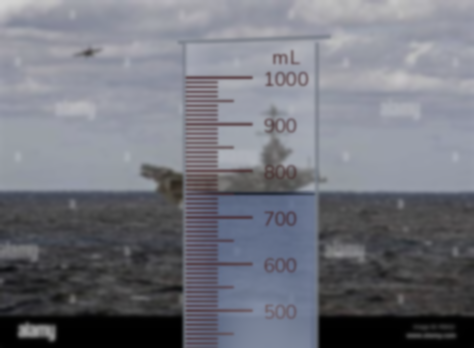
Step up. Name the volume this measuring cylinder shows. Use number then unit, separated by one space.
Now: 750 mL
